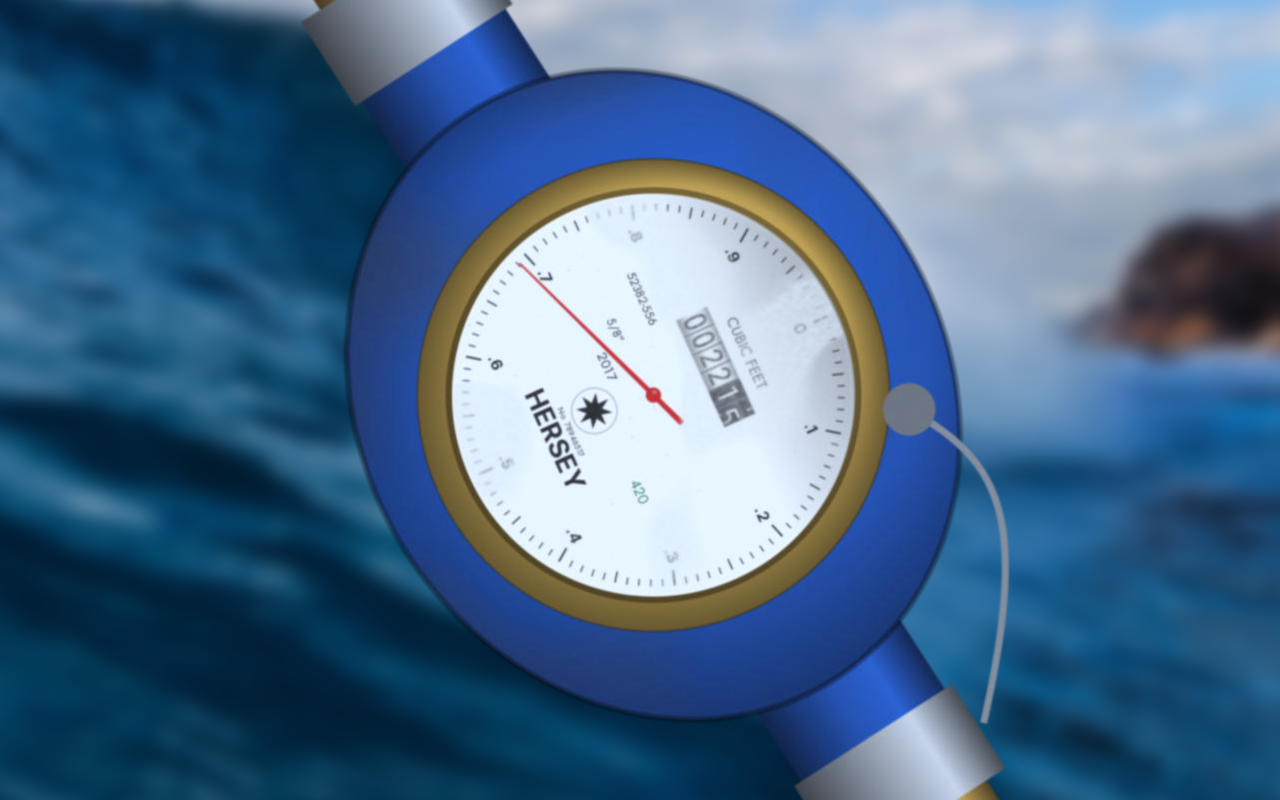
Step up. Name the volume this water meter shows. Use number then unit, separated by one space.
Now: 2214.69 ft³
